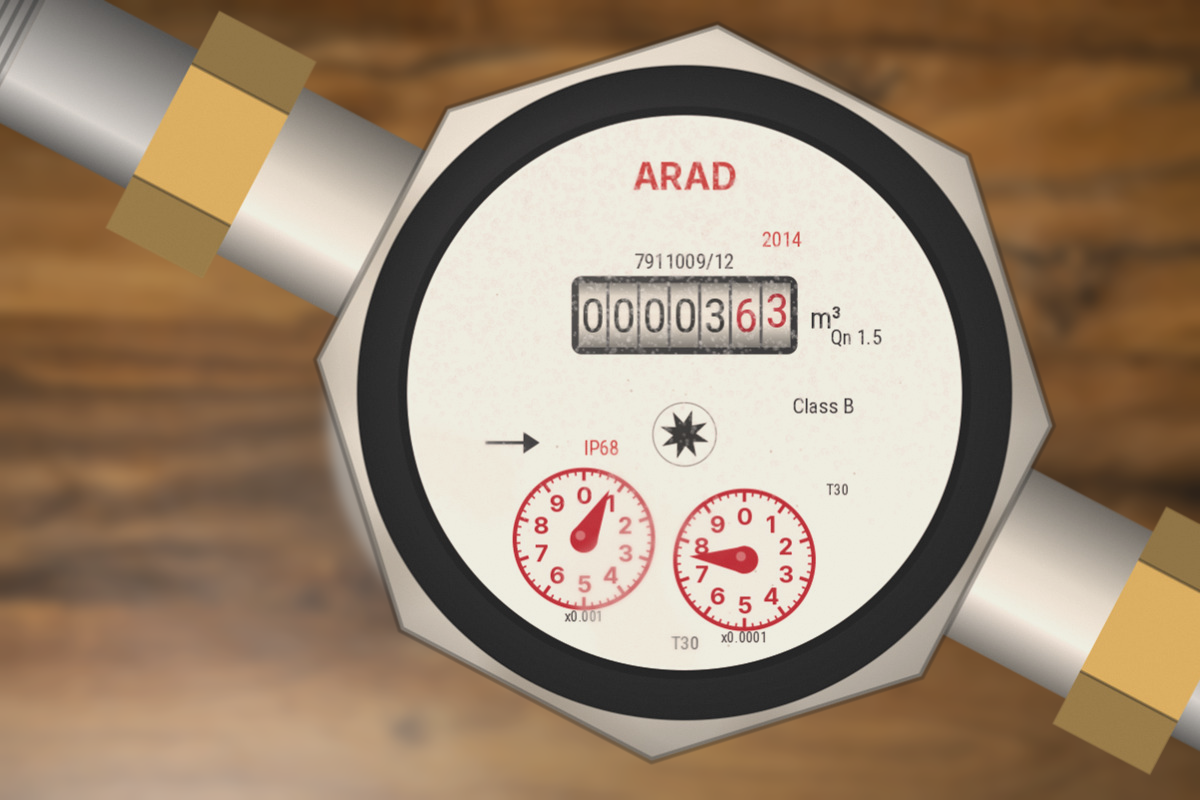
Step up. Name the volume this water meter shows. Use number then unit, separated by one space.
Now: 3.6307 m³
